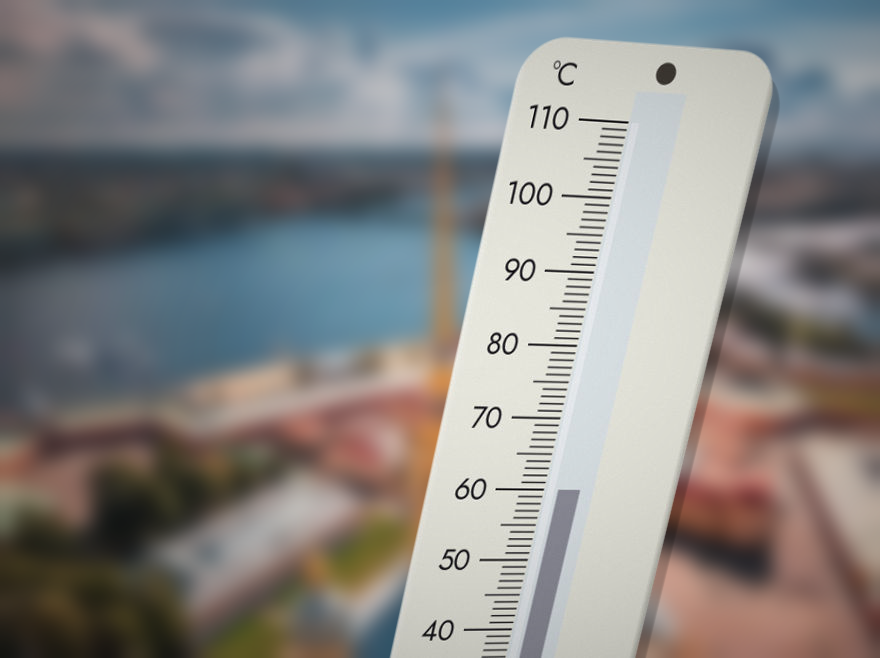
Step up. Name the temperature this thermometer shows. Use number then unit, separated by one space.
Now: 60 °C
